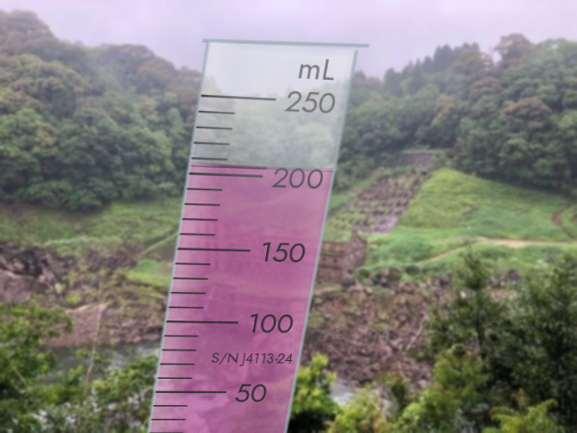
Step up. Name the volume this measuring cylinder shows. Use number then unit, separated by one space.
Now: 205 mL
